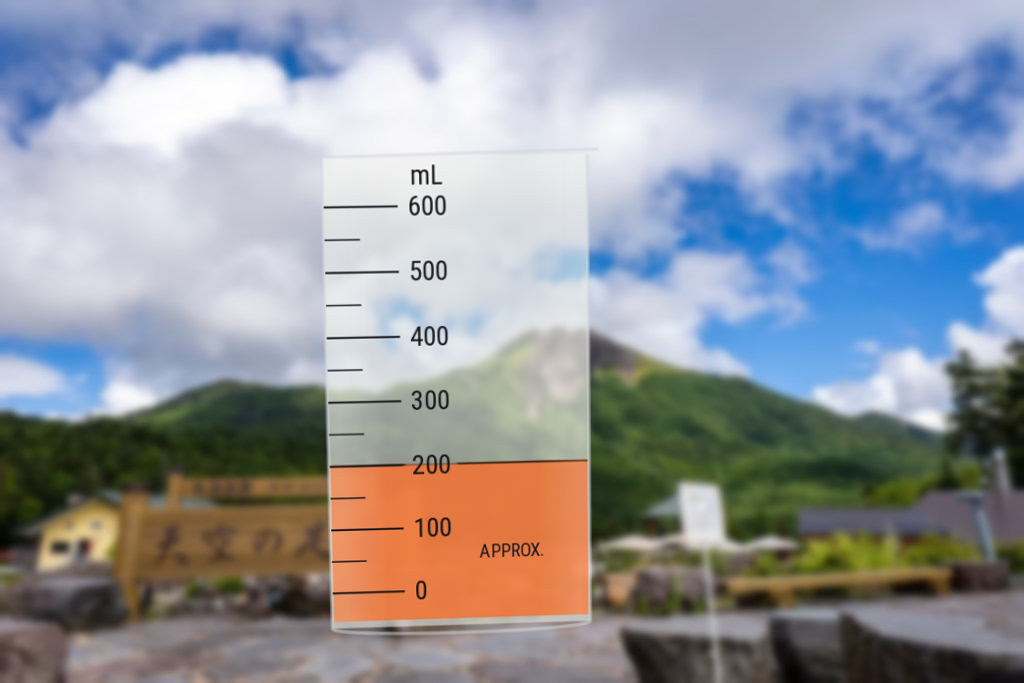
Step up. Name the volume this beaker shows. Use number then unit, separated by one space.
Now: 200 mL
